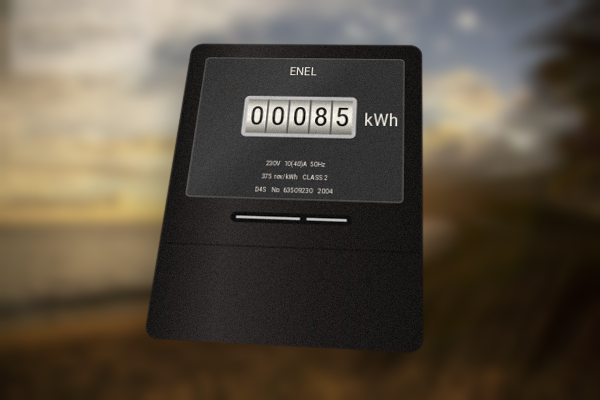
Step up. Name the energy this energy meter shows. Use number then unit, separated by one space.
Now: 85 kWh
